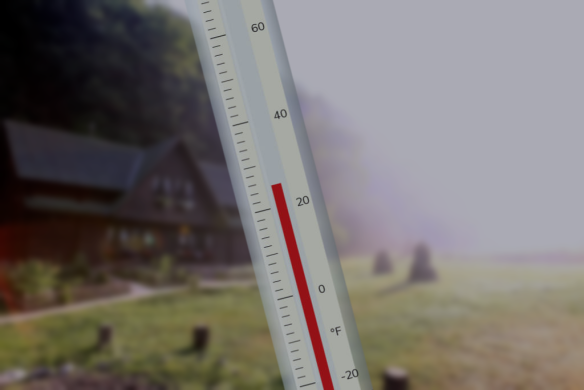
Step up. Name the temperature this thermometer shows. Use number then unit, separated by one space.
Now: 25 °F
